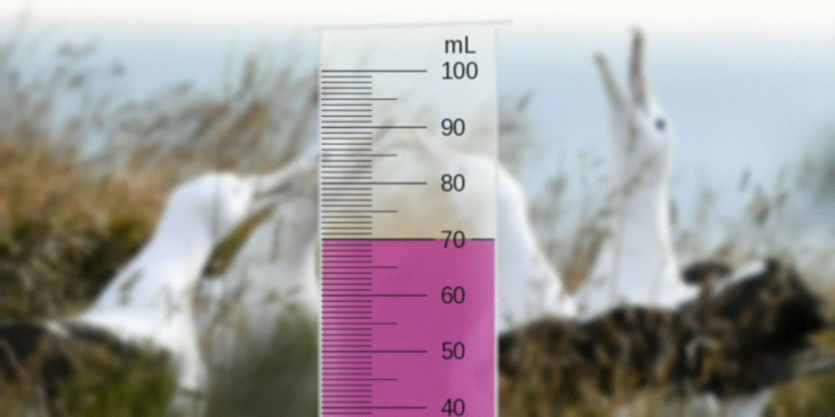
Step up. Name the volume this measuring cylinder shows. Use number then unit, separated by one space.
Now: 70 mL
